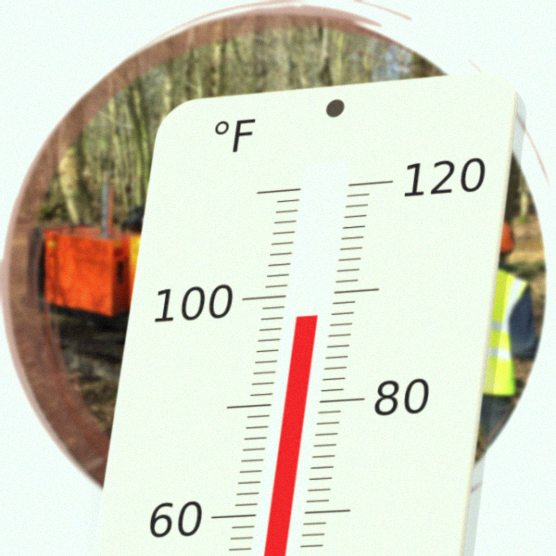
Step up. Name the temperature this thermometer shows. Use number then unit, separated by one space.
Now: 96 °F
